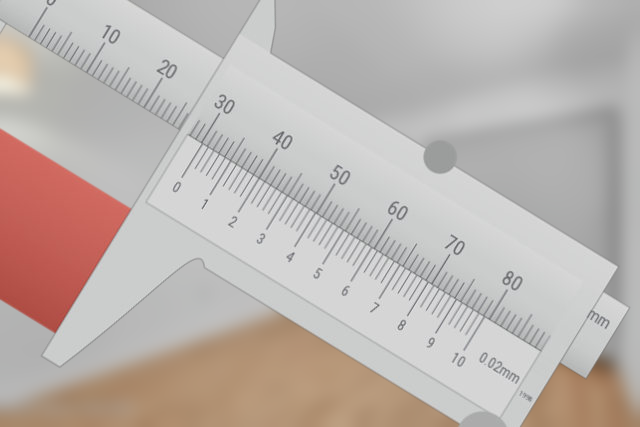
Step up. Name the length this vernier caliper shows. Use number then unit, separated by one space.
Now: 30.2 mm
